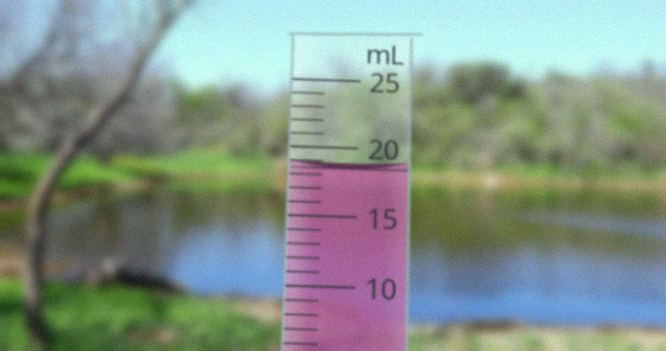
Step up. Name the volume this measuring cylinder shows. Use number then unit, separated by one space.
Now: 18.5 mL
